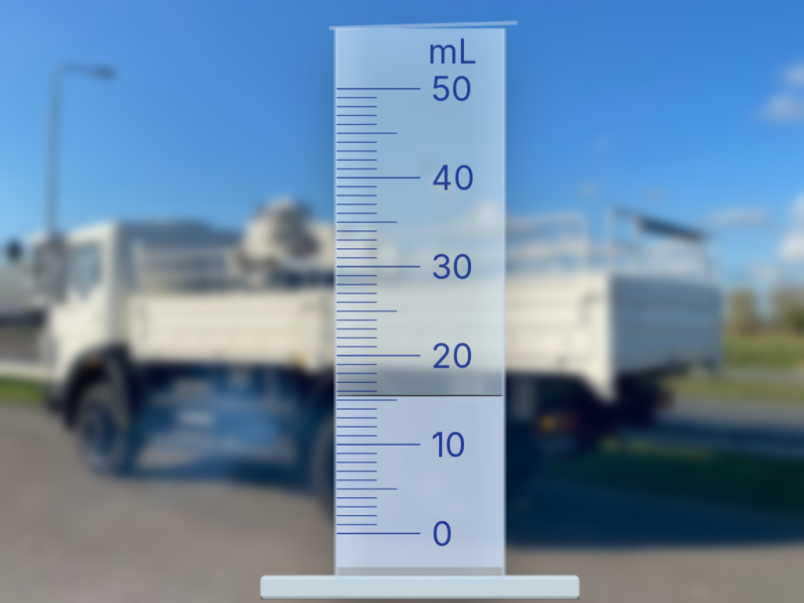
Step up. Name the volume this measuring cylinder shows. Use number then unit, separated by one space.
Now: 15.5 mL
